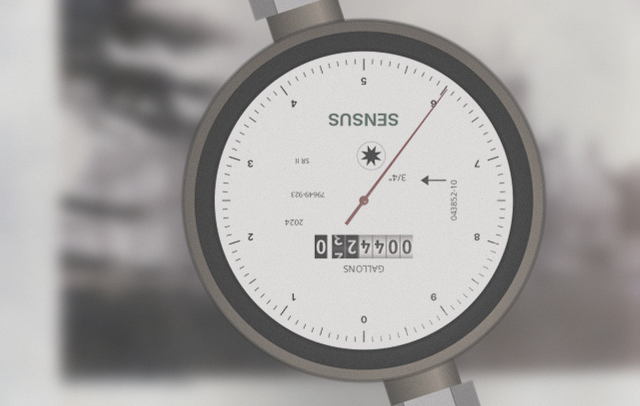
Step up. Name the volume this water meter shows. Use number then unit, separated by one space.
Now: 44226.0 gal
